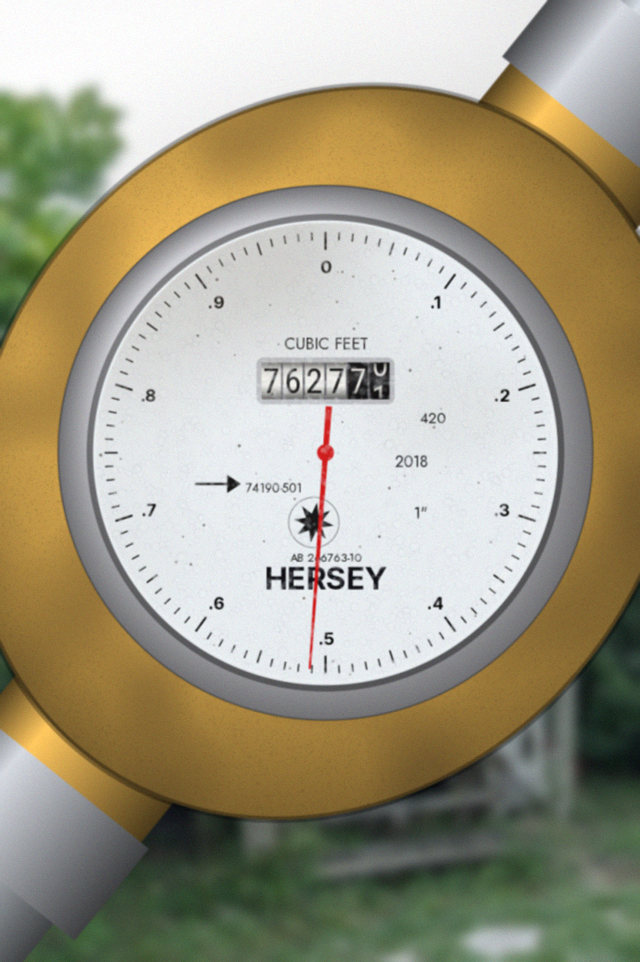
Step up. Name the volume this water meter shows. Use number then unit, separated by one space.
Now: 762770.51 ft³
